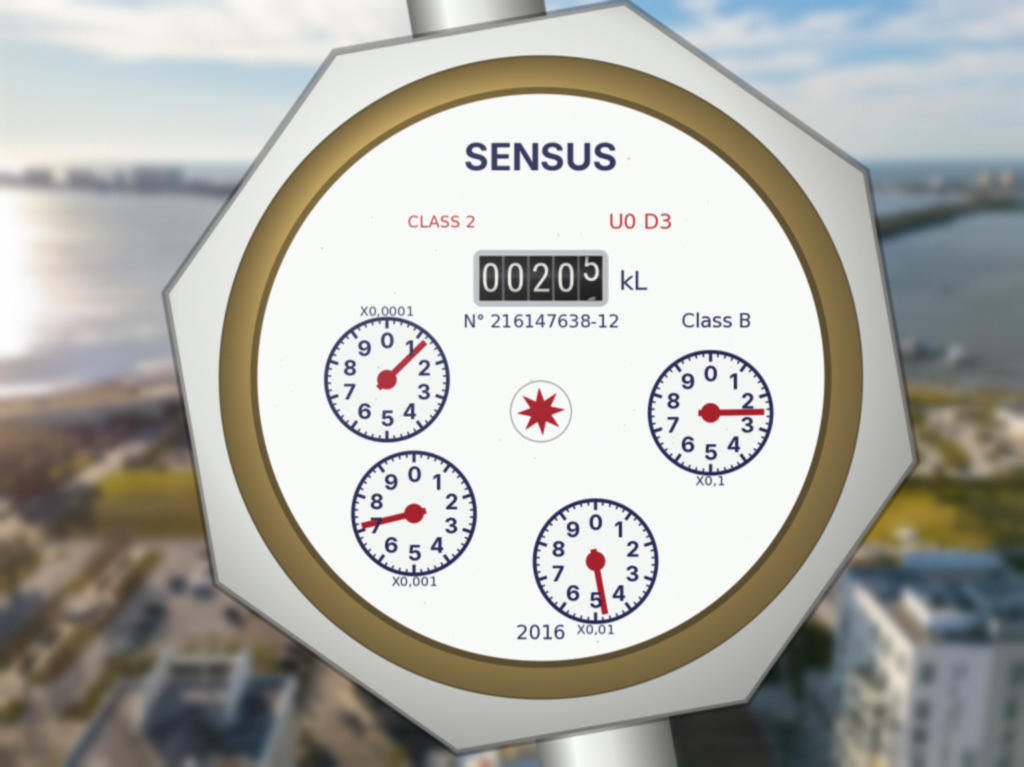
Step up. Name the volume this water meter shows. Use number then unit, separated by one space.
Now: 205.2471 kL
